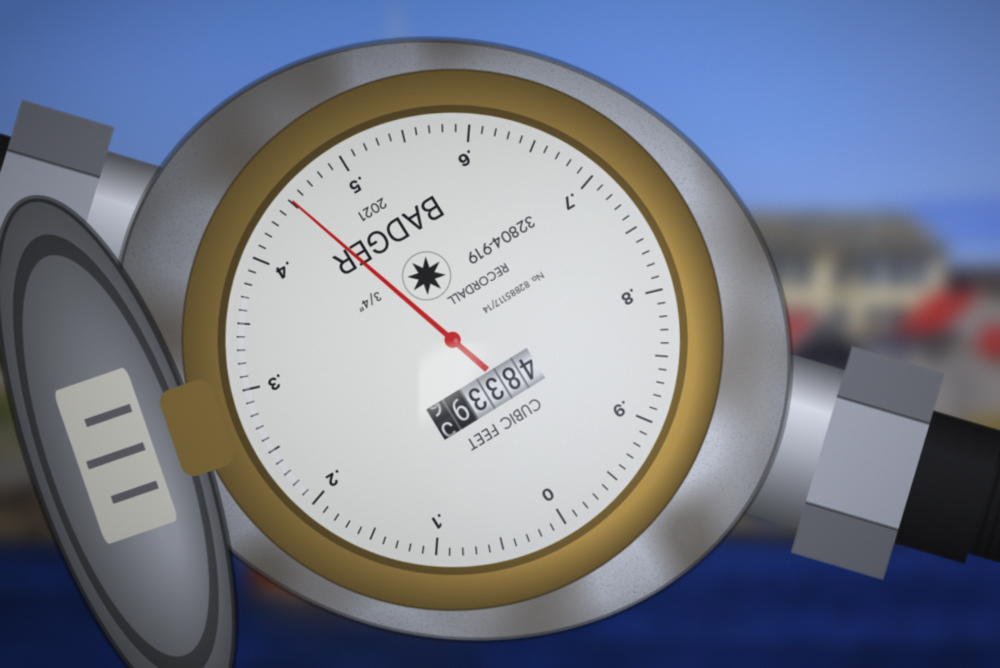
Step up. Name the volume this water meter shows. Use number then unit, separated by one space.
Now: 483395.45 ft³
